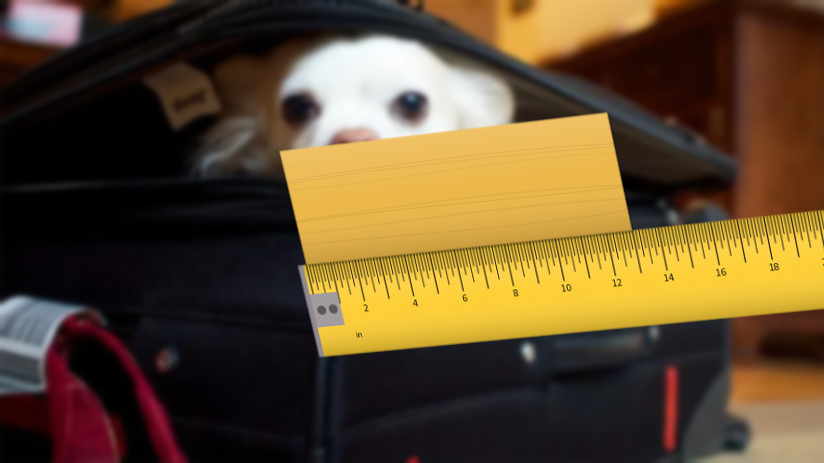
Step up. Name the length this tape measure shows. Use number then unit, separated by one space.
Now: 13 in
